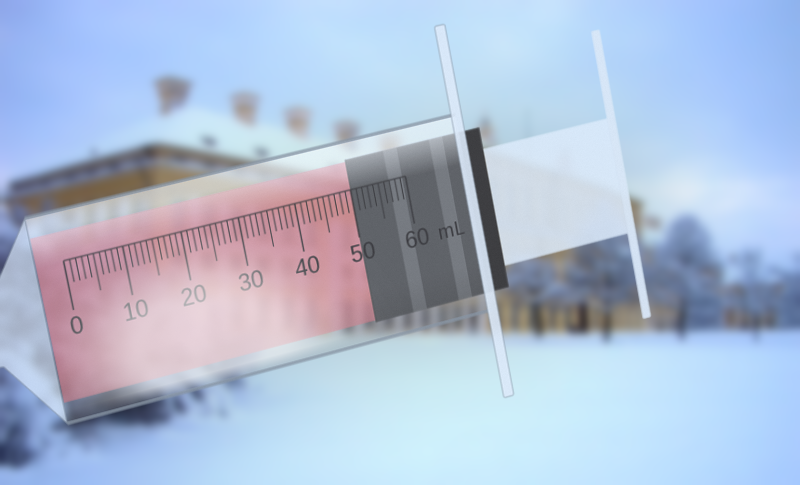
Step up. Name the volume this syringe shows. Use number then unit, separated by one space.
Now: 50 mL
